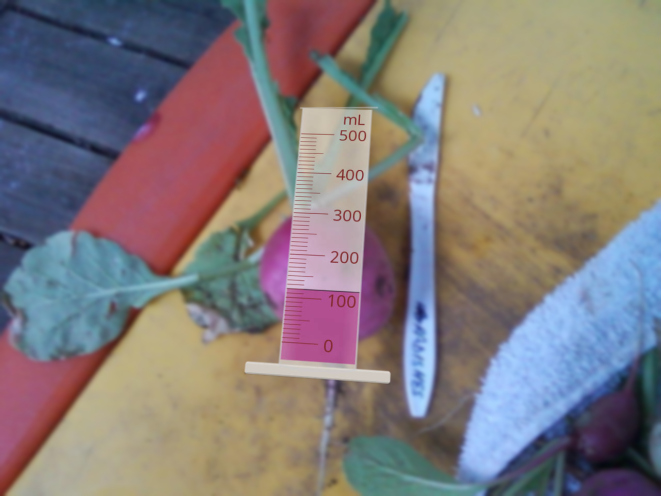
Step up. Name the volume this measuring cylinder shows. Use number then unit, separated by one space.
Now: 120 mL
